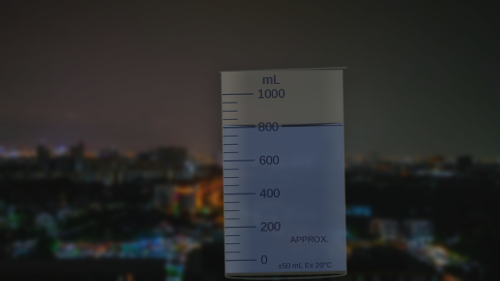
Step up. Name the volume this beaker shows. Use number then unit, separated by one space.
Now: 800 mL
